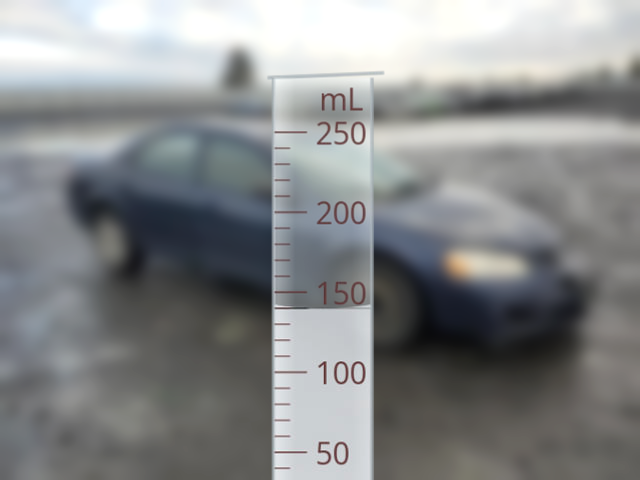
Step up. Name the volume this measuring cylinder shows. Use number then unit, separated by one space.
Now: 140 mL
